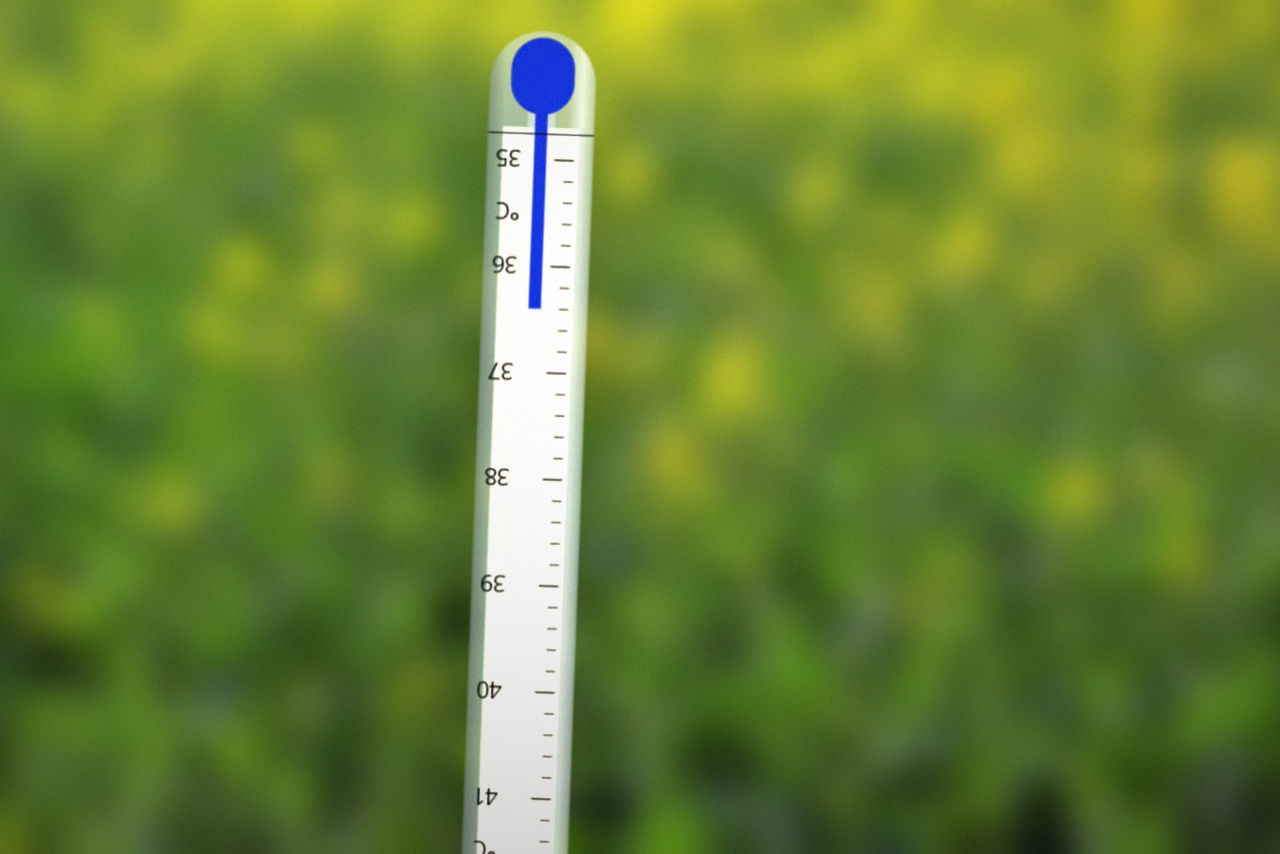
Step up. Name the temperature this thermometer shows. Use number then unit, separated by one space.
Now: 36.4 °C
